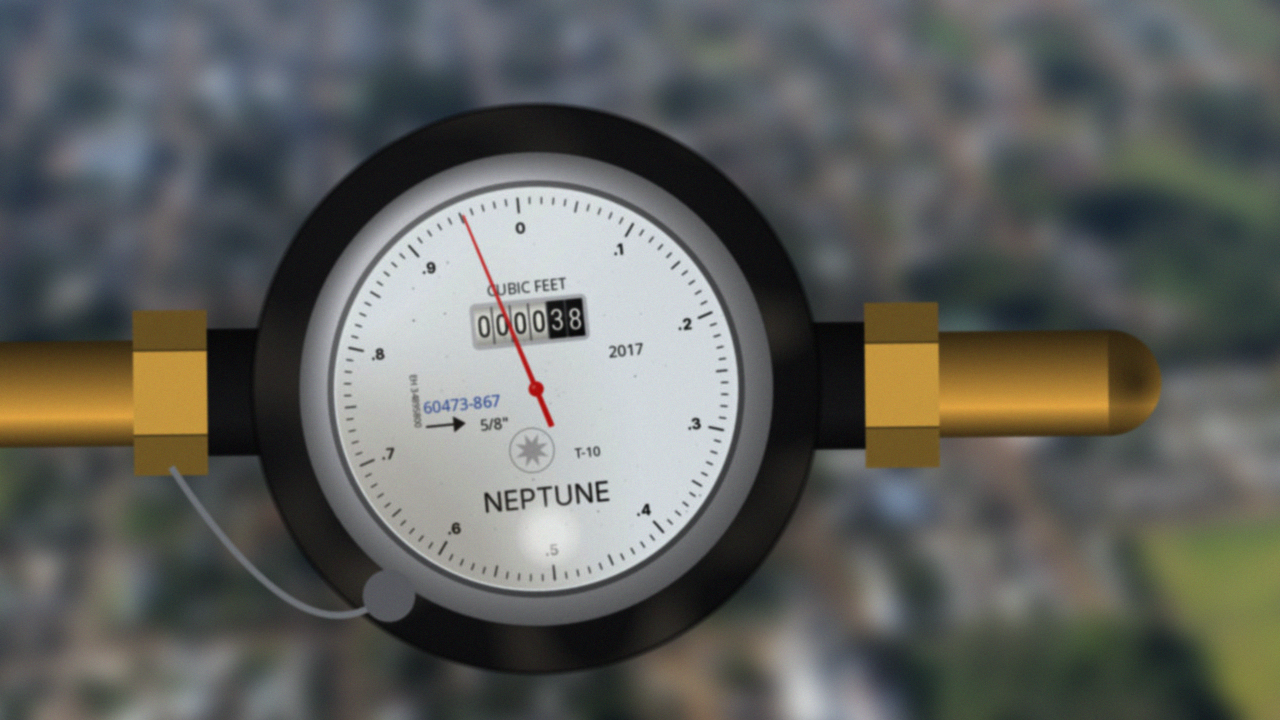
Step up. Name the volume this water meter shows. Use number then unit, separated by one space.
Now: 37.95 ft³
